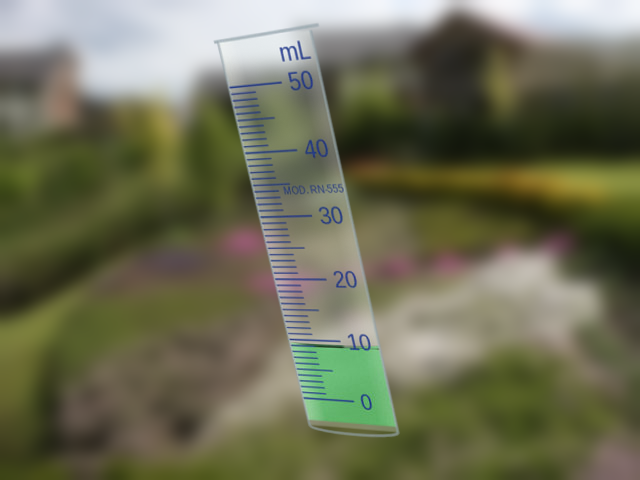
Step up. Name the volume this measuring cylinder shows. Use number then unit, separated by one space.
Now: 9 mL
